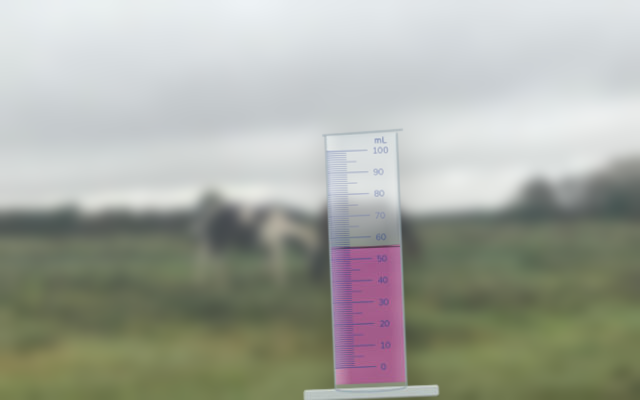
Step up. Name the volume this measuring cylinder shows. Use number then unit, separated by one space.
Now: 55 mL
